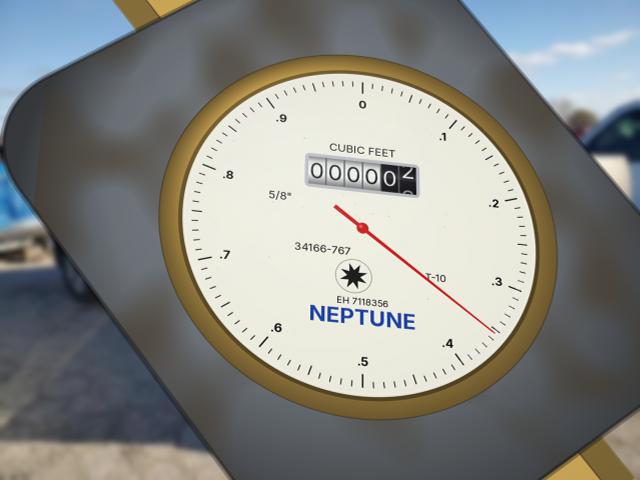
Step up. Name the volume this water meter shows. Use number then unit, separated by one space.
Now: 2.35 ft³
